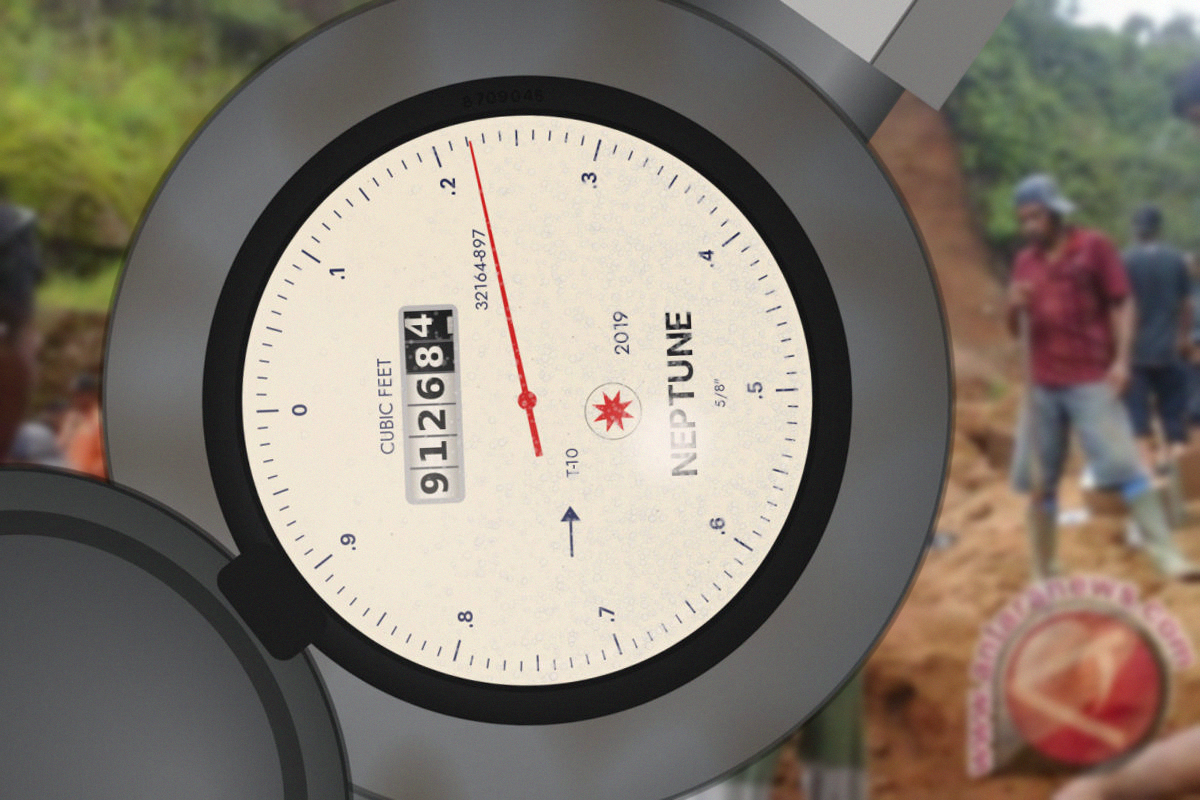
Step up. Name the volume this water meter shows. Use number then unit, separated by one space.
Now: 912684.22 ft³
